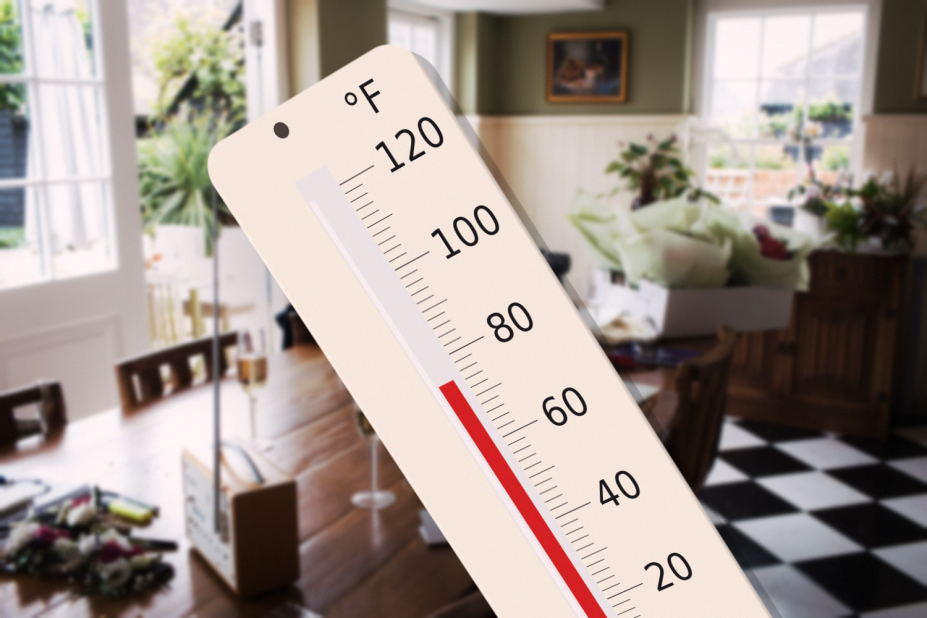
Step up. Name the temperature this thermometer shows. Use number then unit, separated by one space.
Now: 75 °F
